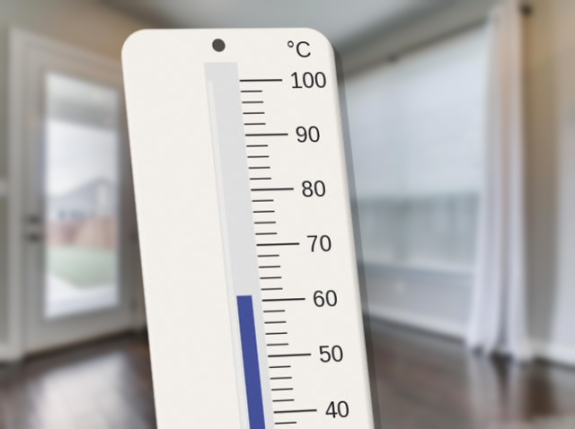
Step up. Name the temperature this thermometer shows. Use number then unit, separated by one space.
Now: 61 °C
